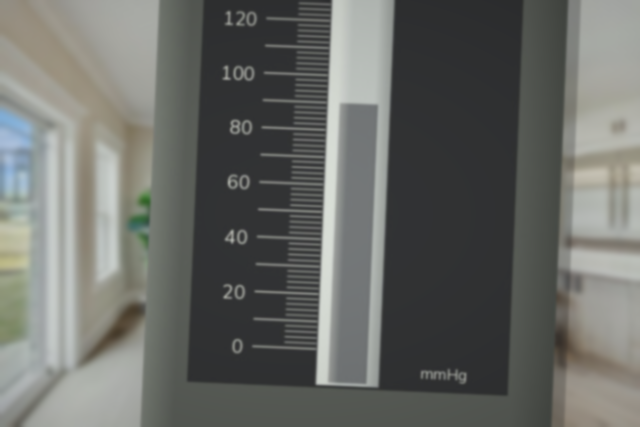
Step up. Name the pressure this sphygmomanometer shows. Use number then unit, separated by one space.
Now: 90 mmHg
